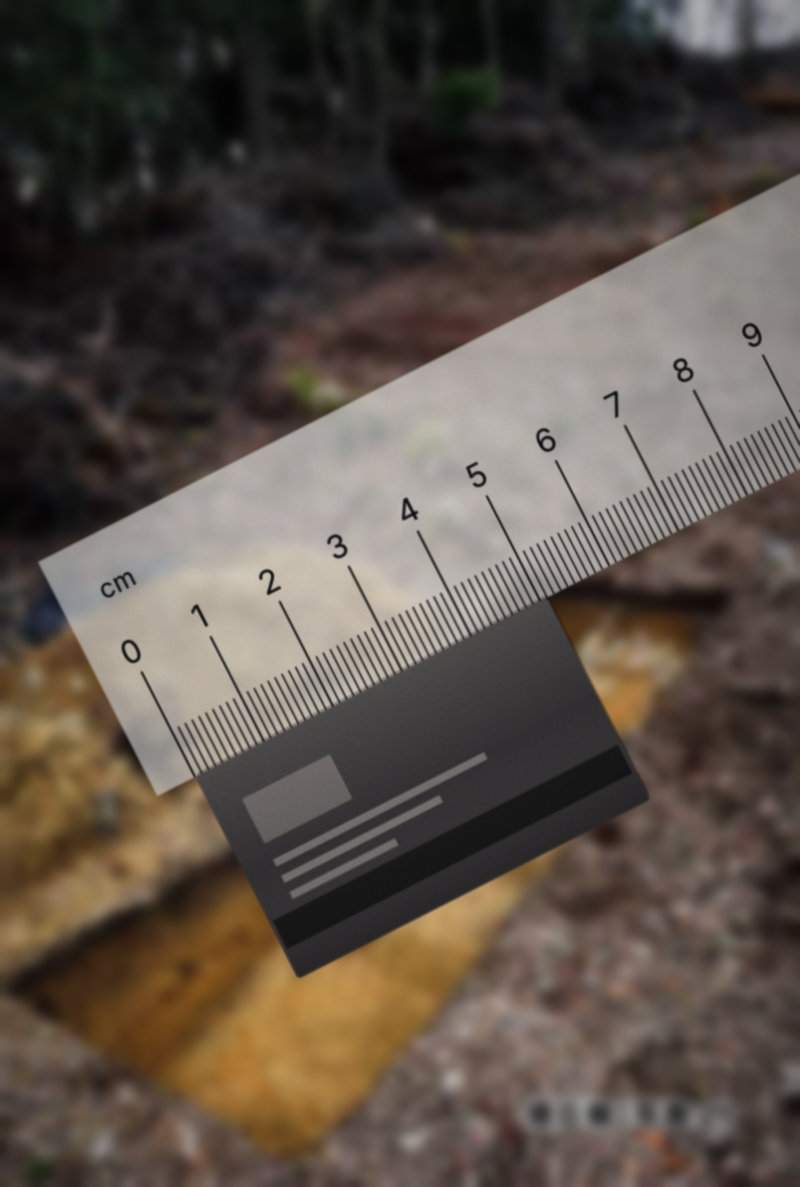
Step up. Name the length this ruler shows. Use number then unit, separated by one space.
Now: 5.1 cm
